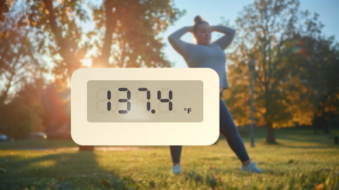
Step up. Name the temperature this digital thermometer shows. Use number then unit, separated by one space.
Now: 137.4 °F
